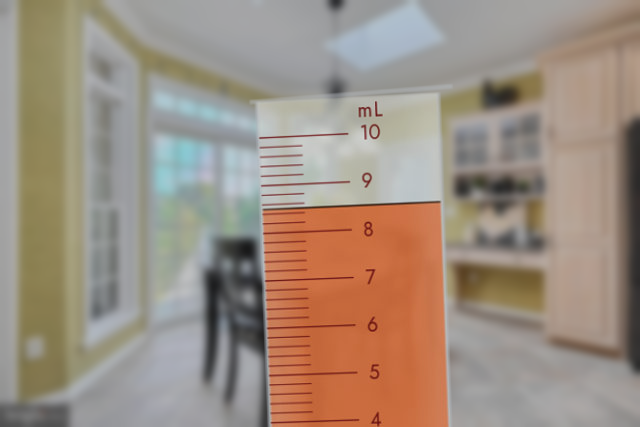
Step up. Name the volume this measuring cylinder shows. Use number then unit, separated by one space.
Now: 8.5 mL
